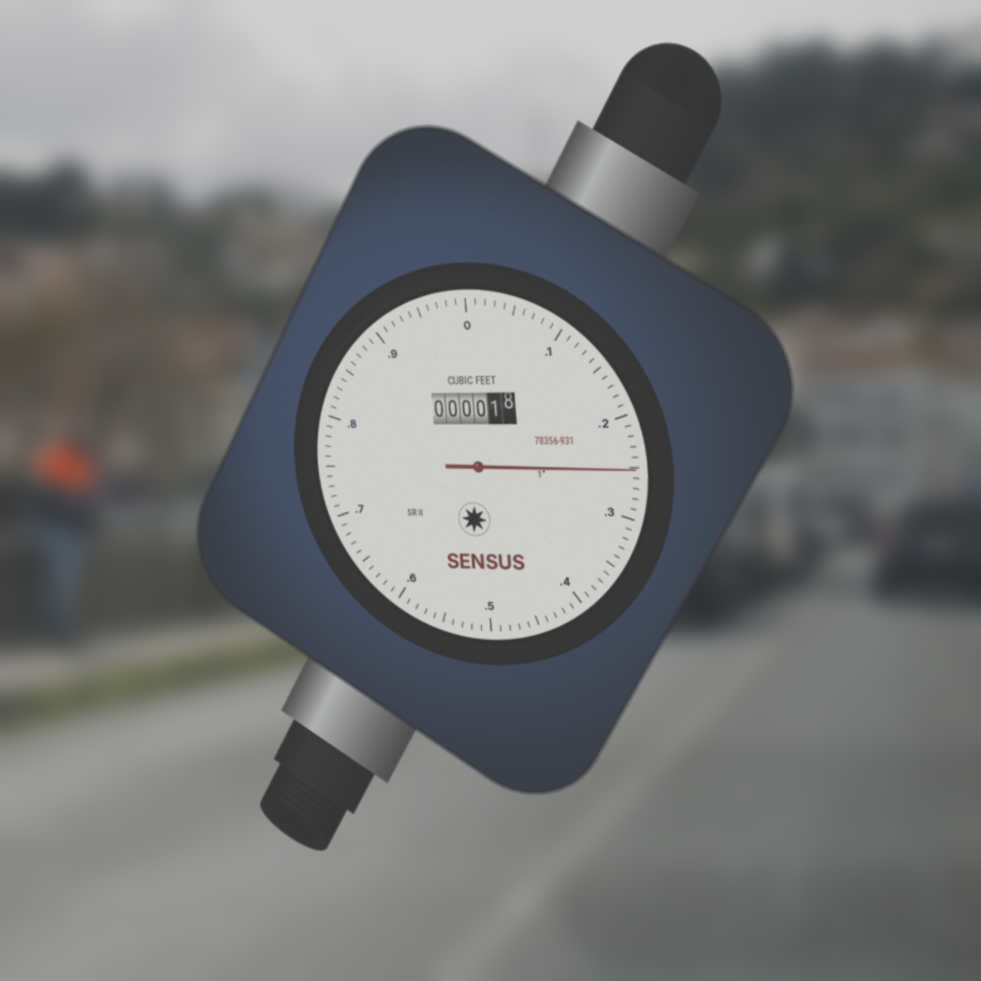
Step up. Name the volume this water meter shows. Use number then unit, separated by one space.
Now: 18.25 ft³
